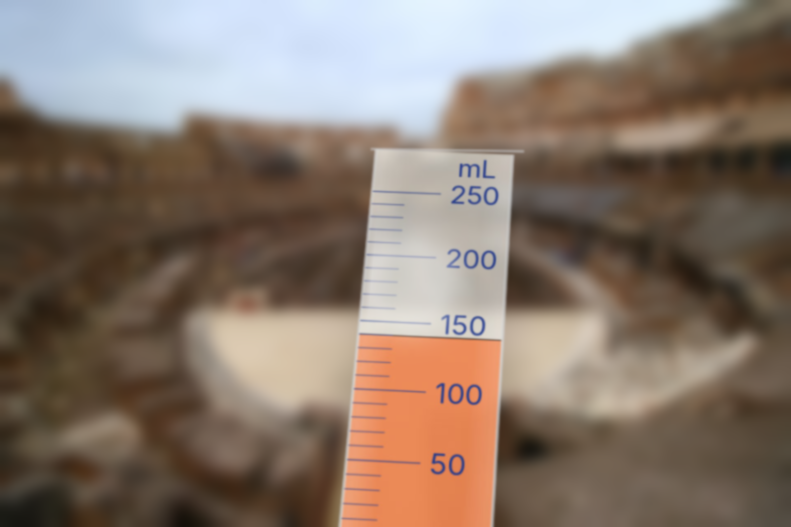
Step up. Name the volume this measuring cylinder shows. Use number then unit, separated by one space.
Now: 140 mL
